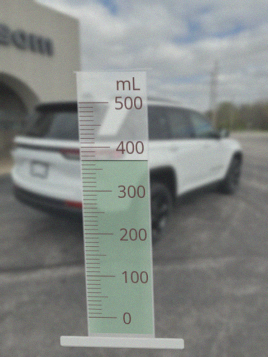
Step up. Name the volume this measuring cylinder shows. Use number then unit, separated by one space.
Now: 370 mL
